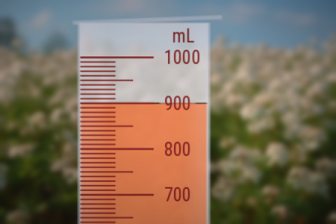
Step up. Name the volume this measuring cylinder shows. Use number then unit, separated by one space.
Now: 900 mL
